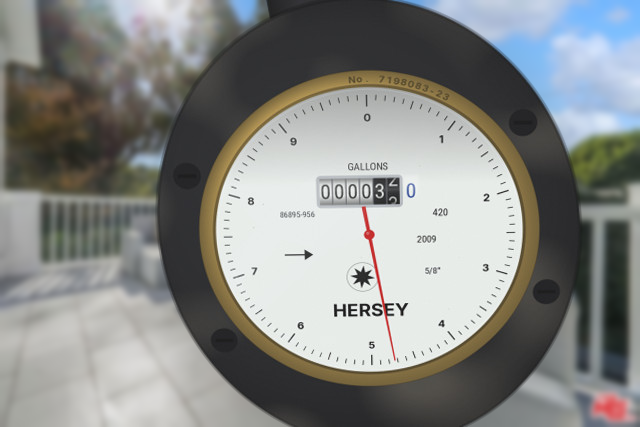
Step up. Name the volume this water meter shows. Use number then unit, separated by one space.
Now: 324.7 gal
